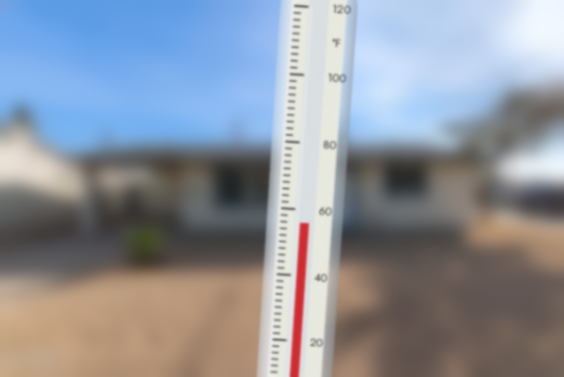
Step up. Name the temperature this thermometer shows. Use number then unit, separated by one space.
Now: 56 °F
